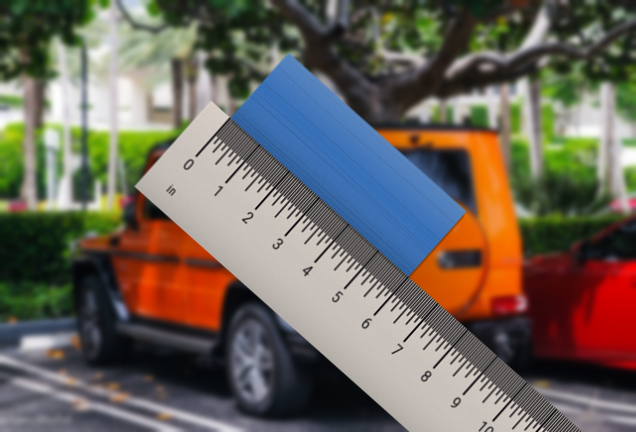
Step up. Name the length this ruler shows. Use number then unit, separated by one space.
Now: 6 in
